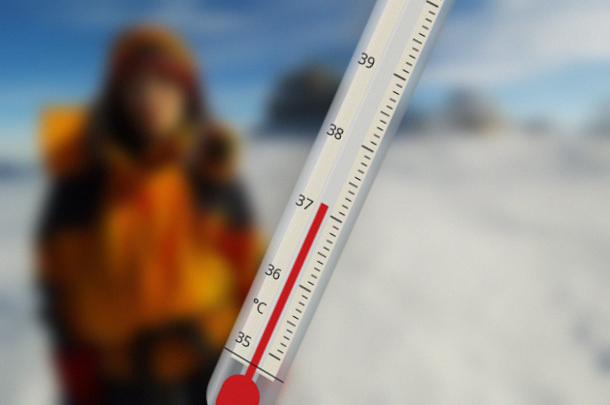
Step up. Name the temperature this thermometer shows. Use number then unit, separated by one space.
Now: 37.1 °C
